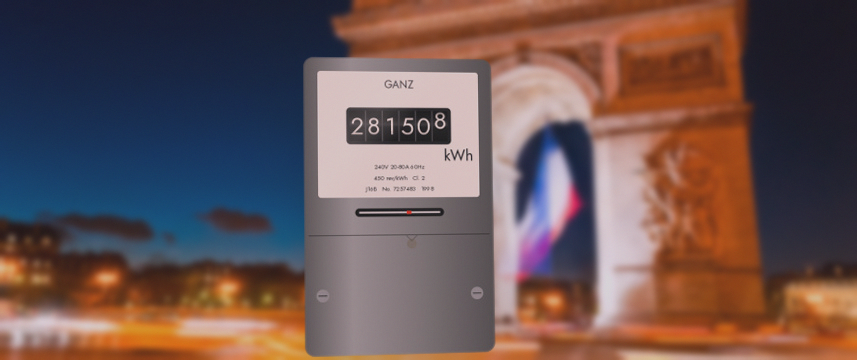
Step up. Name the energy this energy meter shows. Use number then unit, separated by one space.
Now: 281508 kWh
